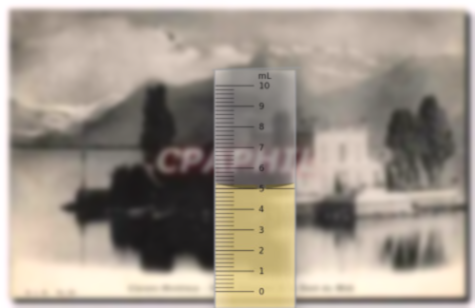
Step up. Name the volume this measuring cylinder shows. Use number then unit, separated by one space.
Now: 5 mL
